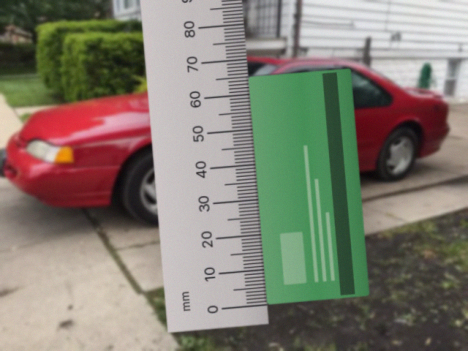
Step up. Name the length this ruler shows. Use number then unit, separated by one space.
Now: 65 mm
